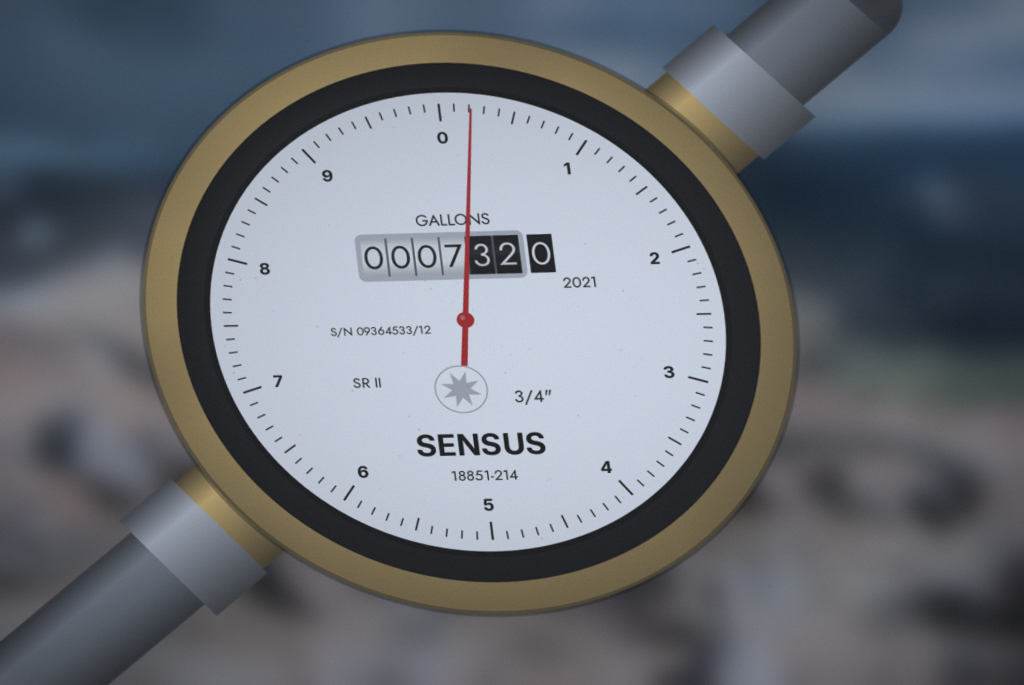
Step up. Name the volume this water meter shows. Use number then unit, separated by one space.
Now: 7320.2 gal
